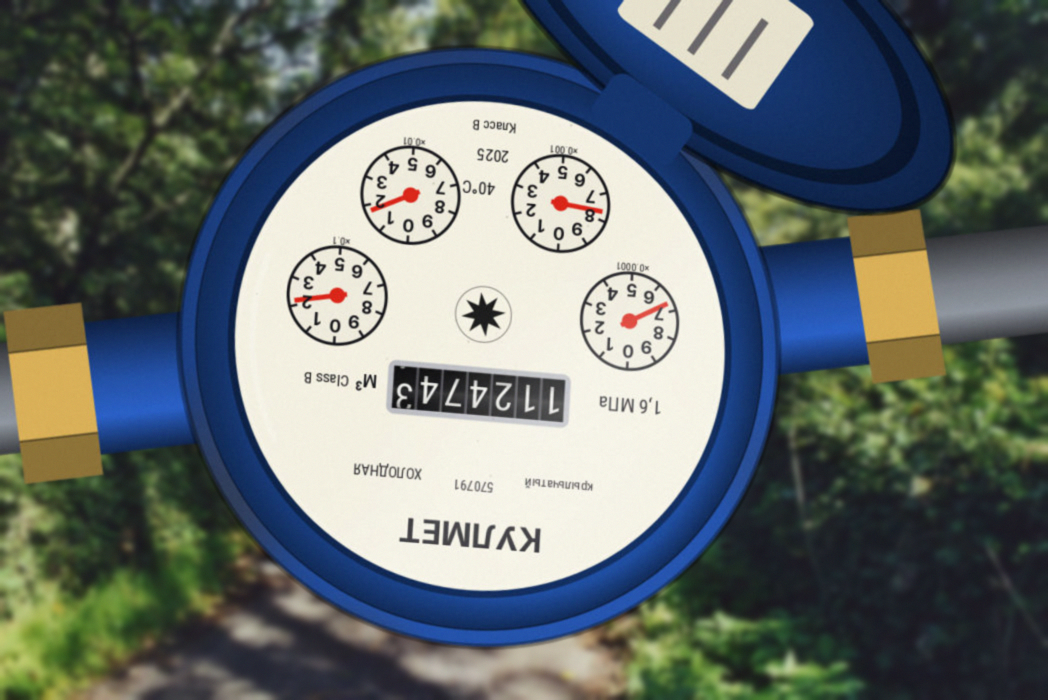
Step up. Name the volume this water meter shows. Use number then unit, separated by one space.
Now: 1124743.2176 m³
